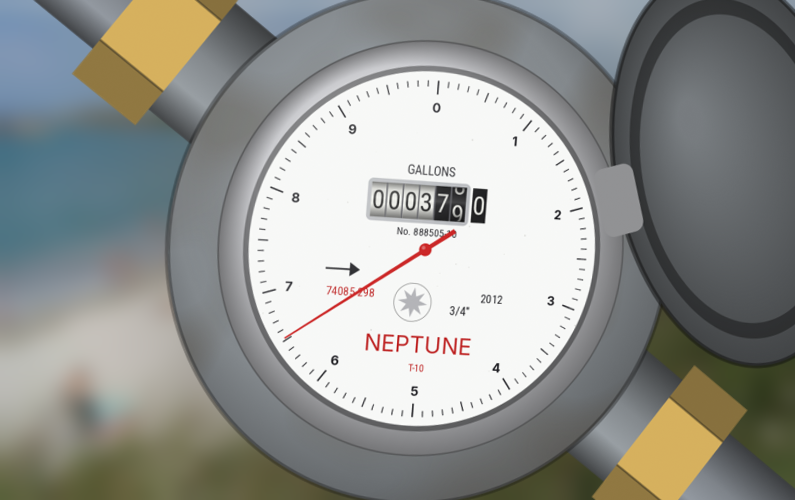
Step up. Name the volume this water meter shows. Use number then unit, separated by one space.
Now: 3786.5 gal
